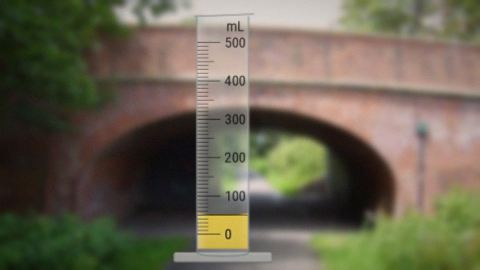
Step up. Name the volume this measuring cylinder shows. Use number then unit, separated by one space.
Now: 50 mL
